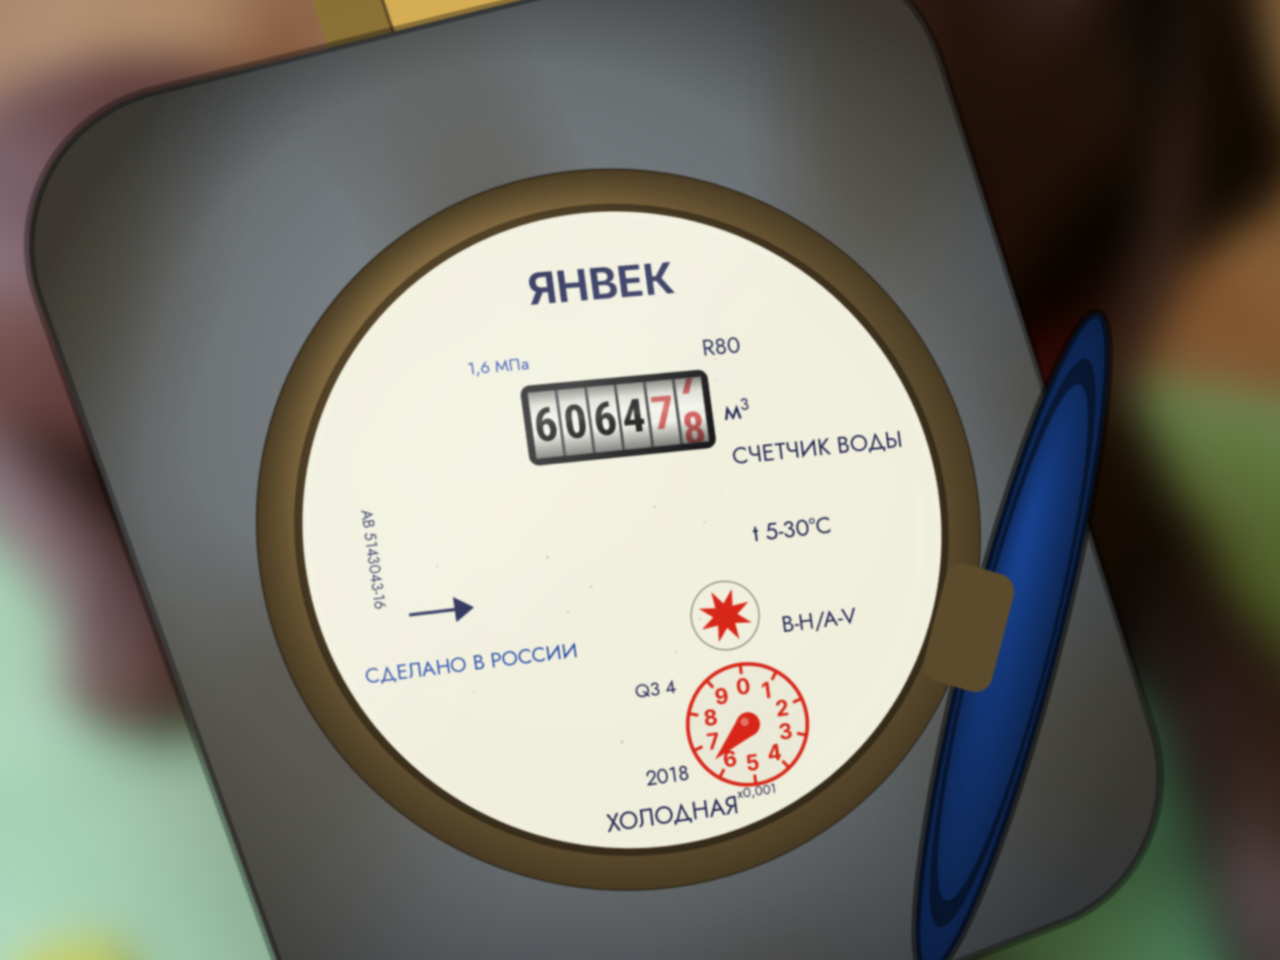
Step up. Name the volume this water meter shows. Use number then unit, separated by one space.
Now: 6064.776 m³
